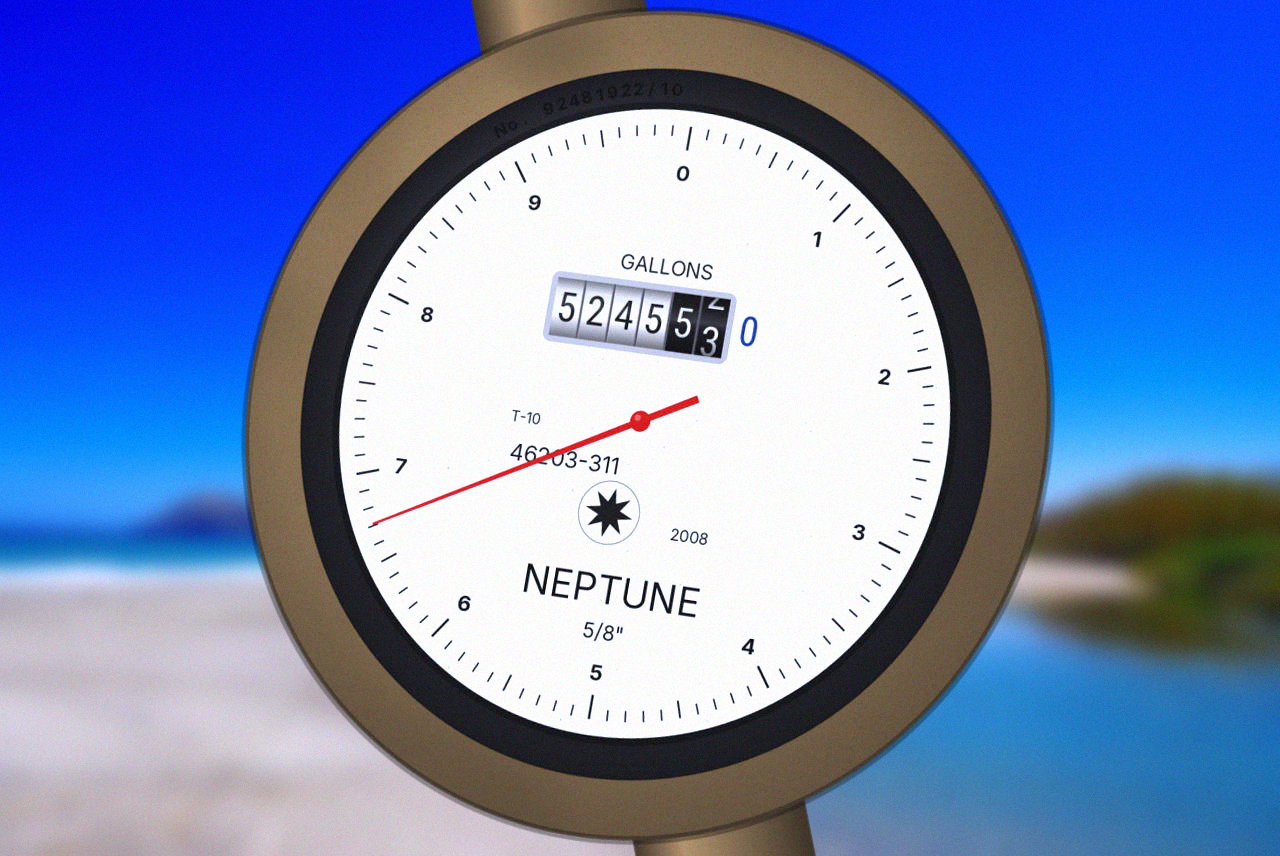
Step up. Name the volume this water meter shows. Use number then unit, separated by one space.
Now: 5245526.7 gal
